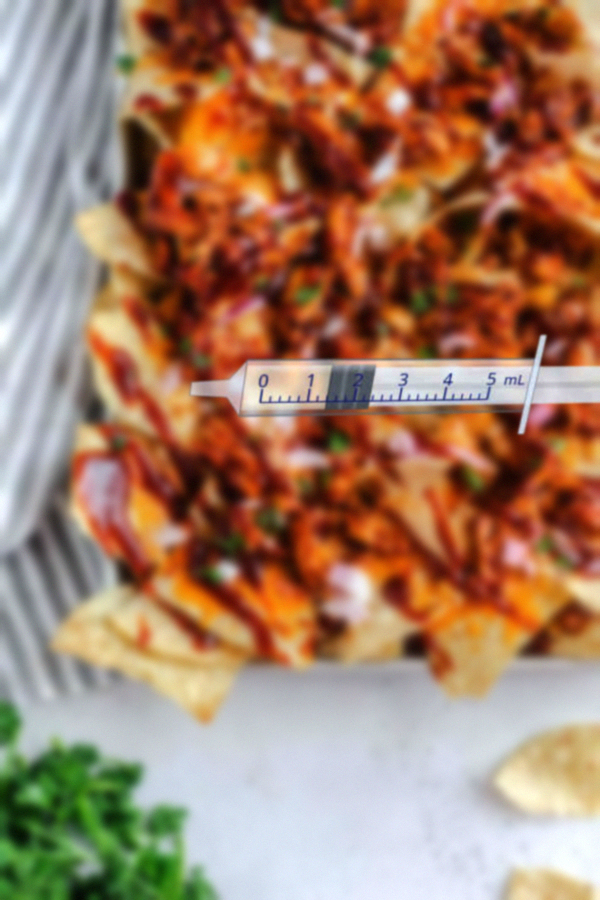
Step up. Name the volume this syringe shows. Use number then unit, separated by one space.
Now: 1.4 mL
